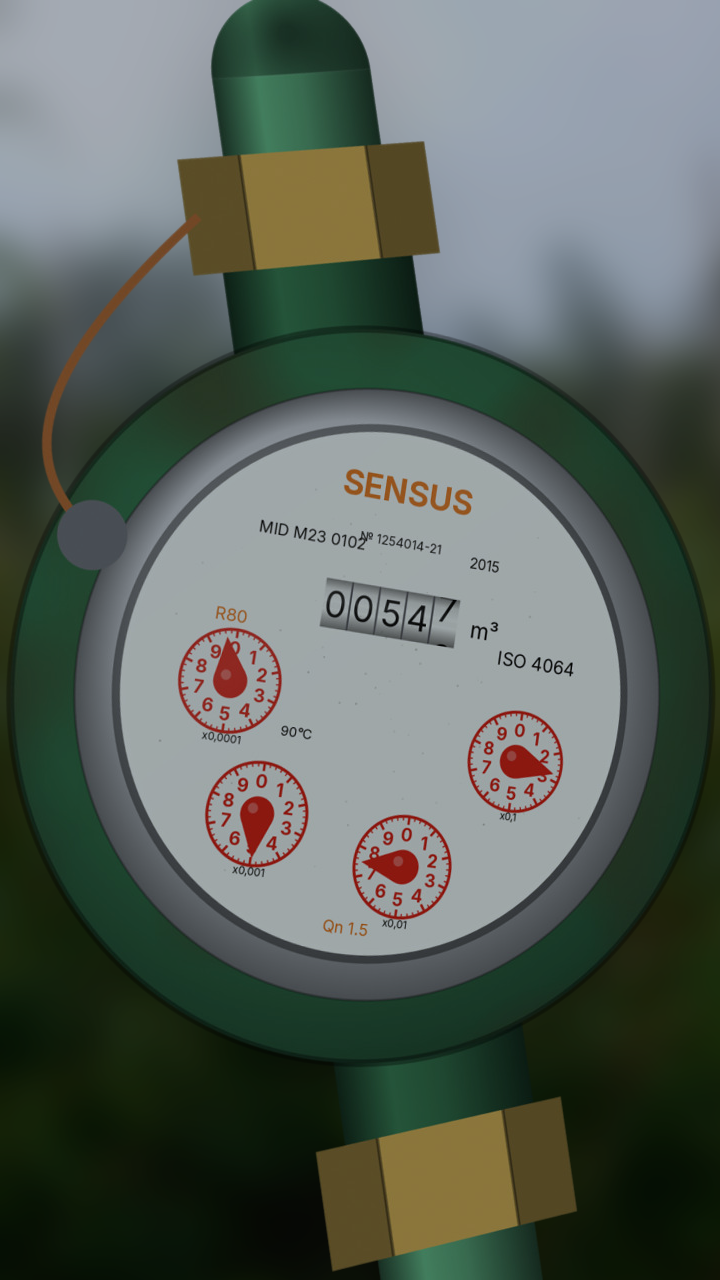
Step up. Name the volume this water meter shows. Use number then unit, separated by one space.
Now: 547.2749 m³
